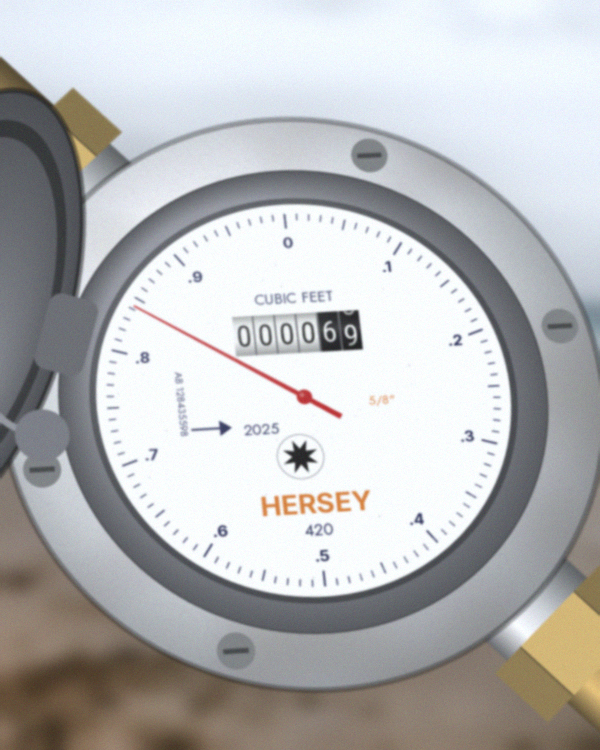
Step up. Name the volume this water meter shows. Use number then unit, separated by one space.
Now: 68.84 ft³
